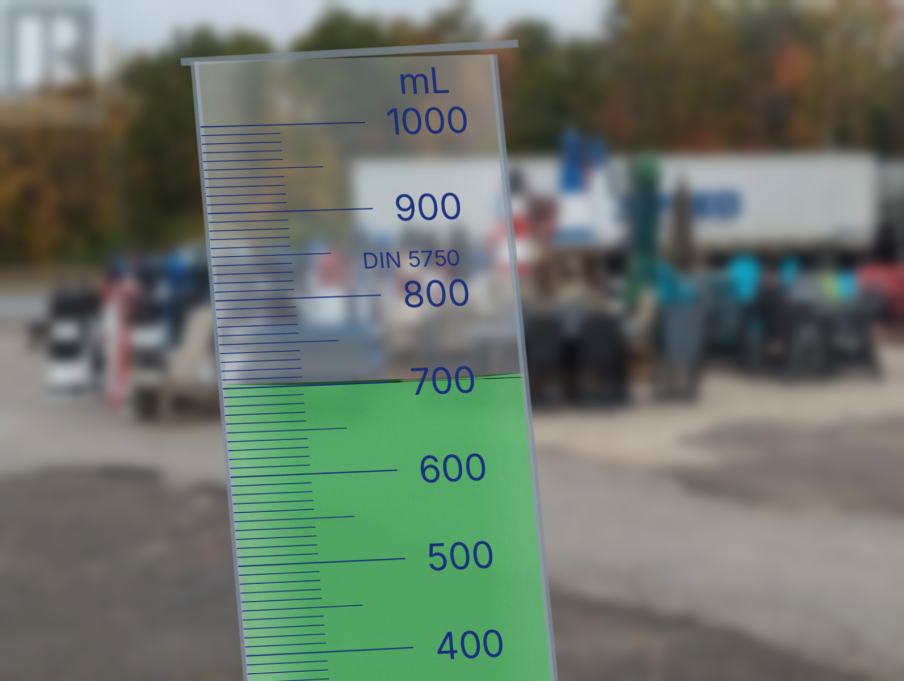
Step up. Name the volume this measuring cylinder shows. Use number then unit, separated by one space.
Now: 700 mL
